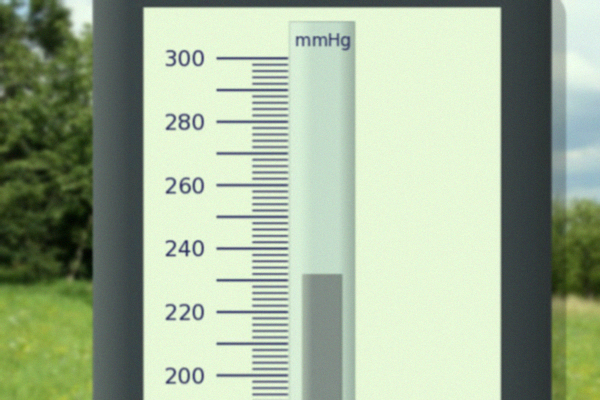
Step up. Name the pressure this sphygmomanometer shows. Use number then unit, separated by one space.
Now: 232 mmHg
